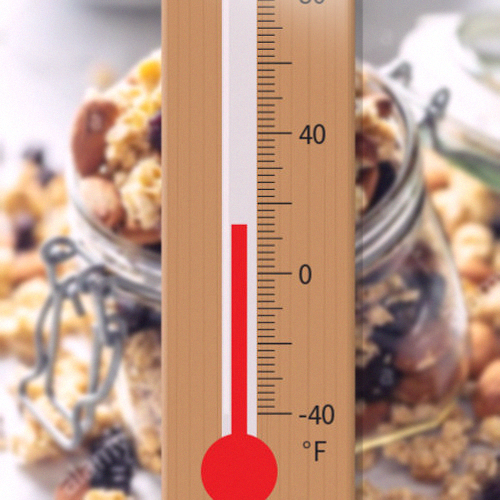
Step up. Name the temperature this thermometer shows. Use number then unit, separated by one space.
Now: 14 °F
